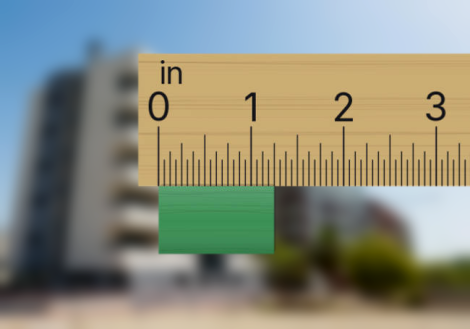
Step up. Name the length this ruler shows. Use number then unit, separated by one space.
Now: 1.25 in
